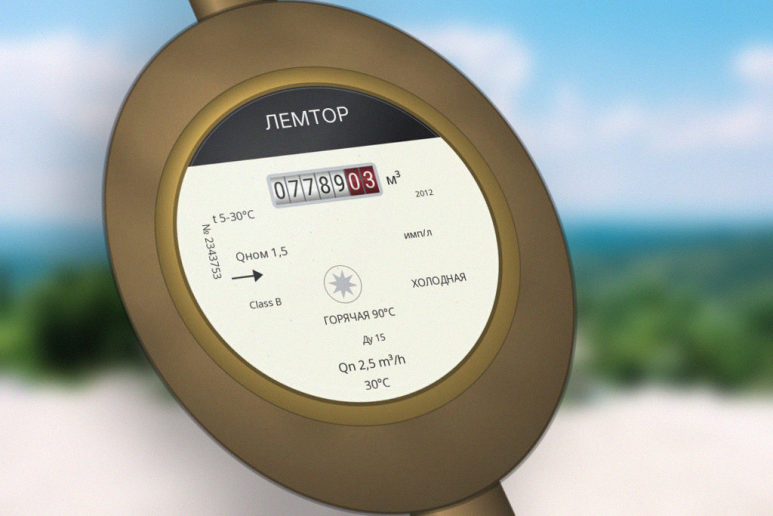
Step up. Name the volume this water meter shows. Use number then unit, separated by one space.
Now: 7789.03 m³
